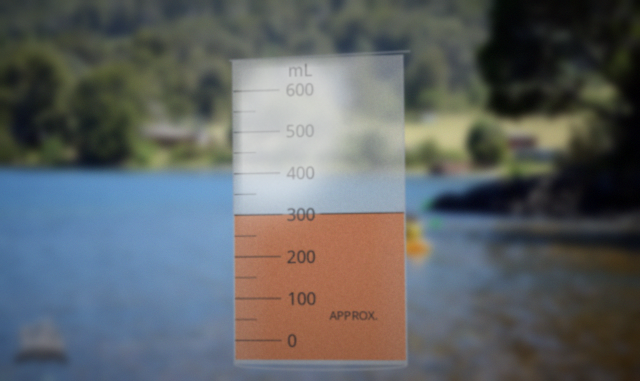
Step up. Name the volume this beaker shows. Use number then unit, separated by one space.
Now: 300 mL
